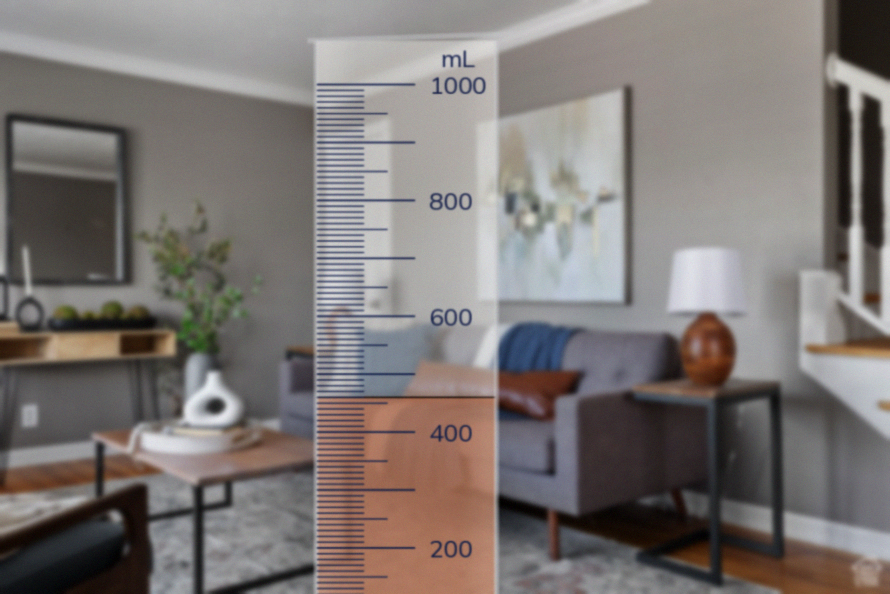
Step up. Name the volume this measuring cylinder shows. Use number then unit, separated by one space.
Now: 460 mL
